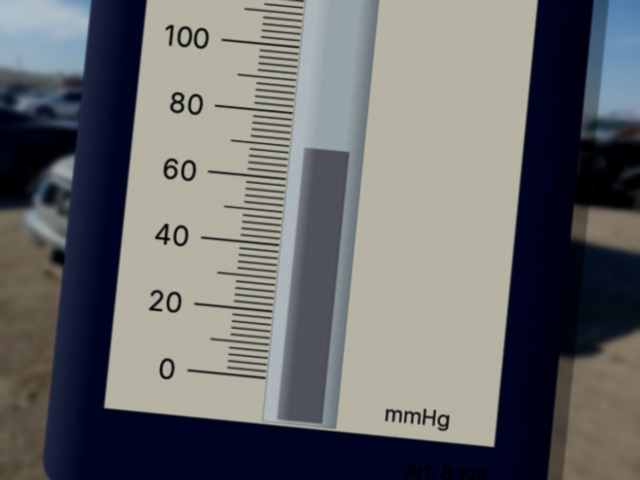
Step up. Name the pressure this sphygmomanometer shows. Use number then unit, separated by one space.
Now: 70 mmHg
